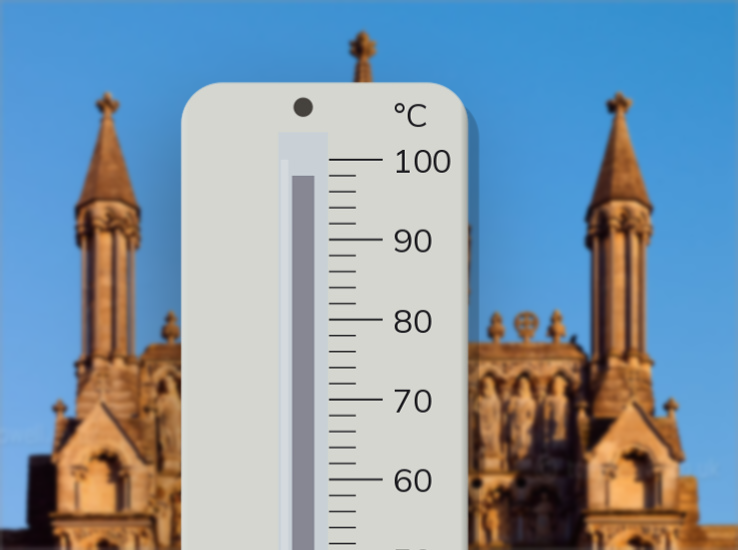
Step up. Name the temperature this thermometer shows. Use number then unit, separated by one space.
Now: 98 °C
